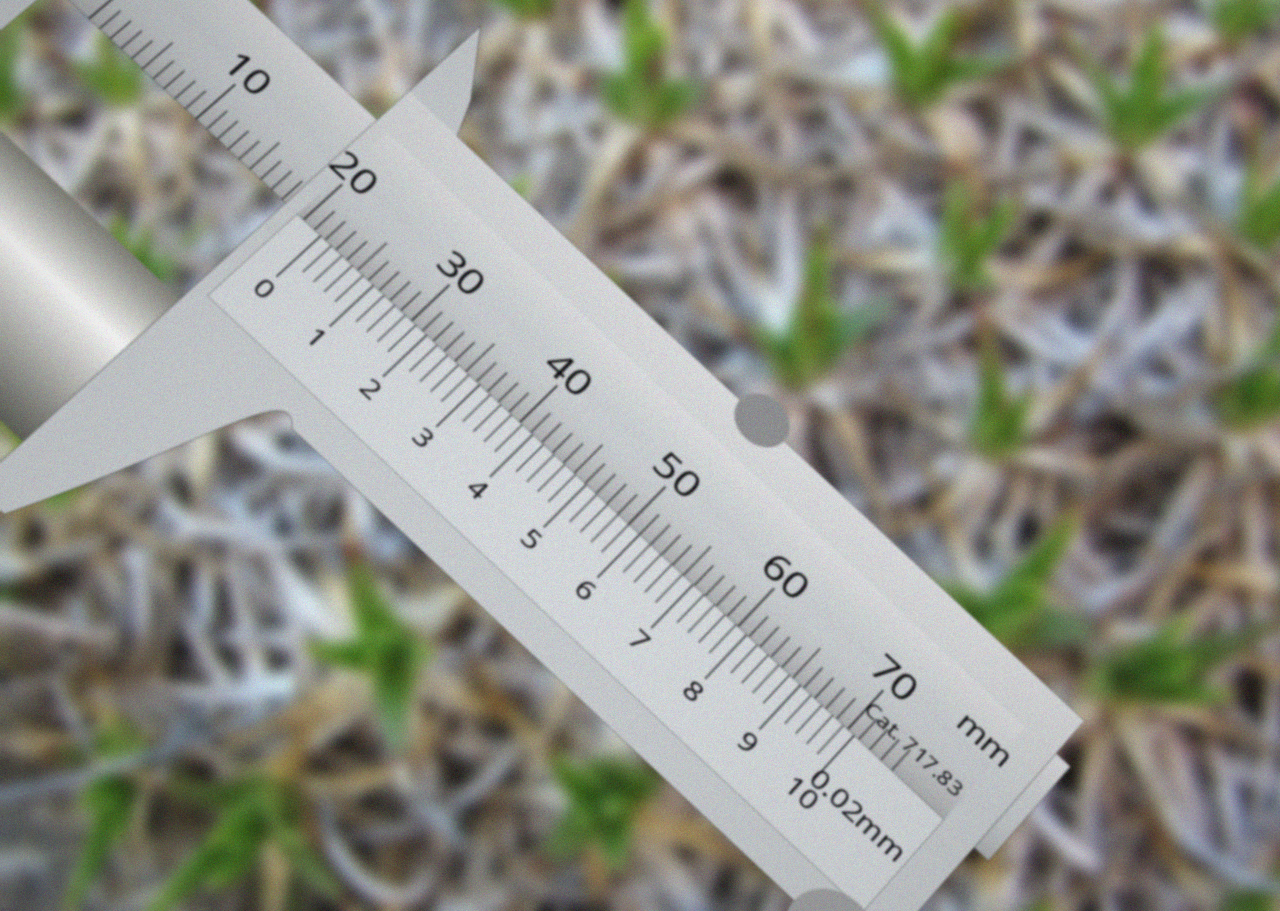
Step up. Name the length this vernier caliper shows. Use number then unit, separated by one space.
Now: 21.6 mm
